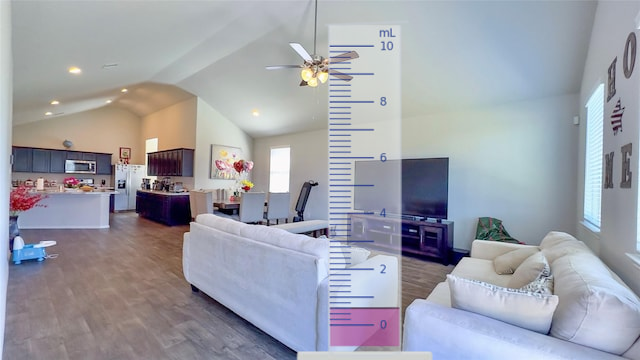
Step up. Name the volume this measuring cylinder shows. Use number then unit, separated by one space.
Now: 0.6 mL
